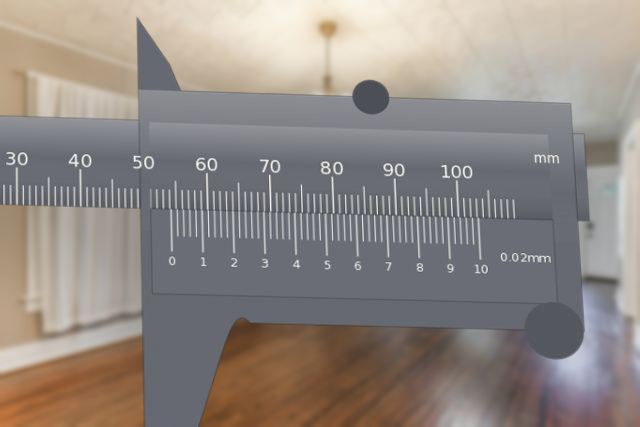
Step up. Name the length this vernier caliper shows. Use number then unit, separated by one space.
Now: 54.2 mm
